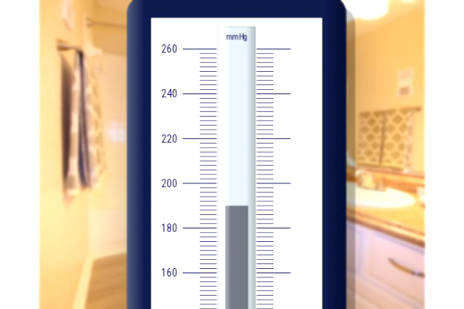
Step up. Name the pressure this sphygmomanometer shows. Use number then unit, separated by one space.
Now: 190 mmHg
